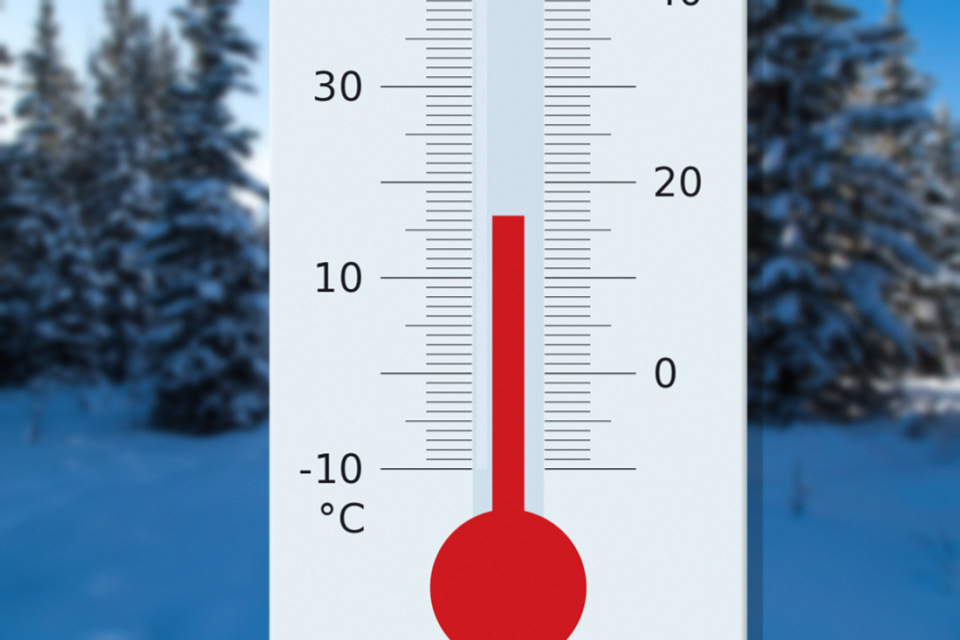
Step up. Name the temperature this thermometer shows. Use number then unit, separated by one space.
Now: 16.5 °C
